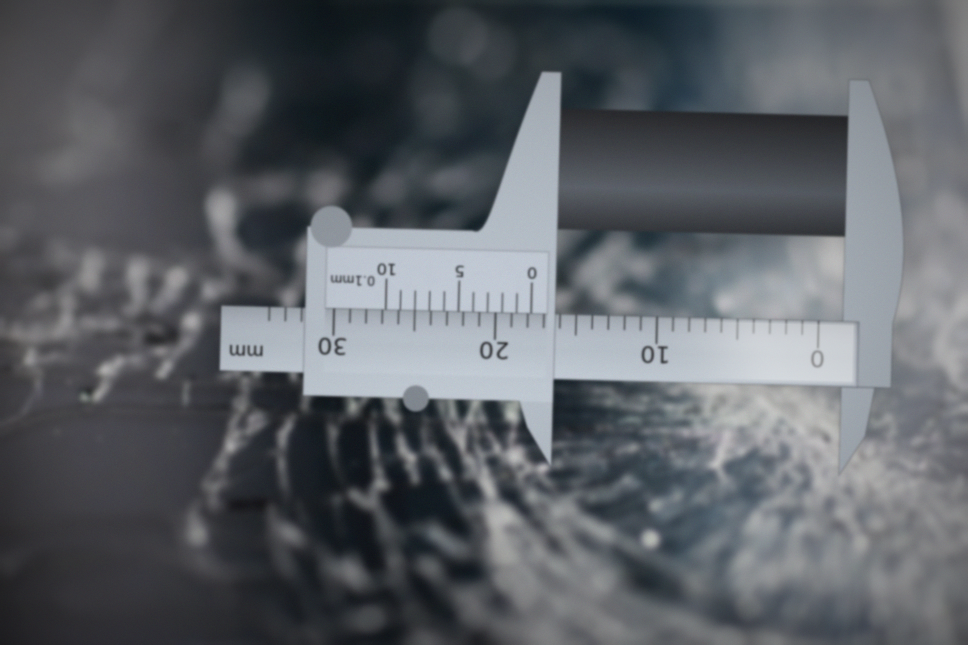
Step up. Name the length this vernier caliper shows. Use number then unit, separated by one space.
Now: 17.8 mm
